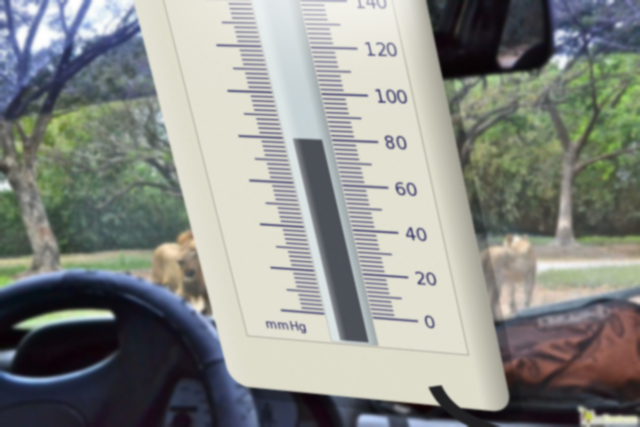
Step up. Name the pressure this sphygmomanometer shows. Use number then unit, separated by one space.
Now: 80 mmHg
